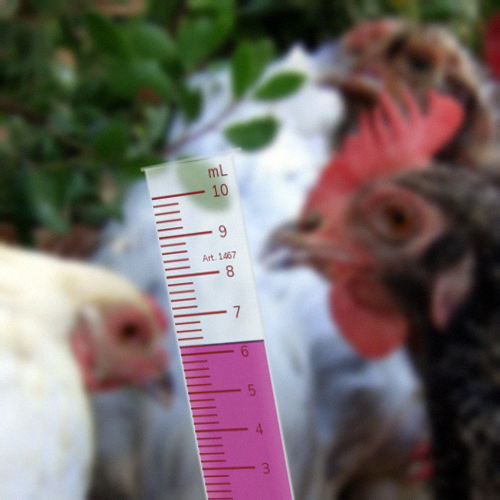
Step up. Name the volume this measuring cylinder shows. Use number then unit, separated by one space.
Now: 6.2 mL
